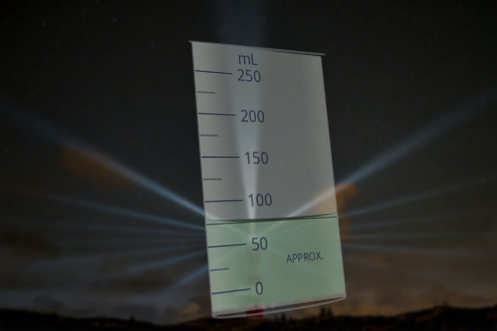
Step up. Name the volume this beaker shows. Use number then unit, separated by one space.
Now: 75 mL
